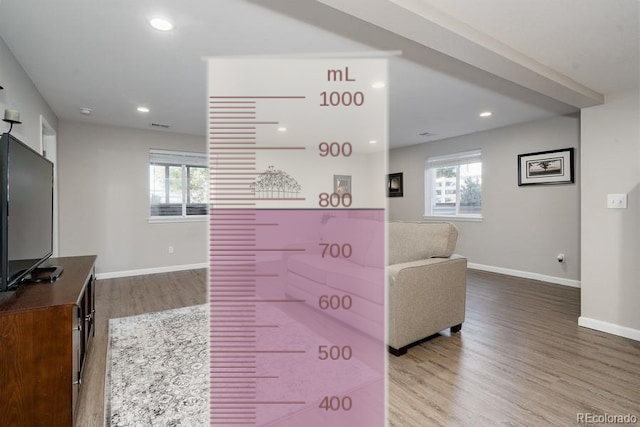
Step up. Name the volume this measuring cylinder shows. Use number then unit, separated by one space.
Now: 780 mL
